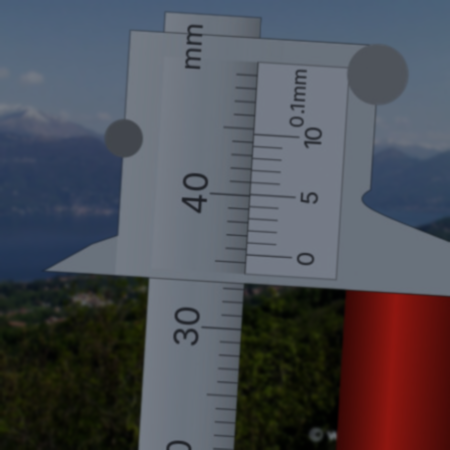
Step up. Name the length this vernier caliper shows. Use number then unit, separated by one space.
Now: 35.6 mm
